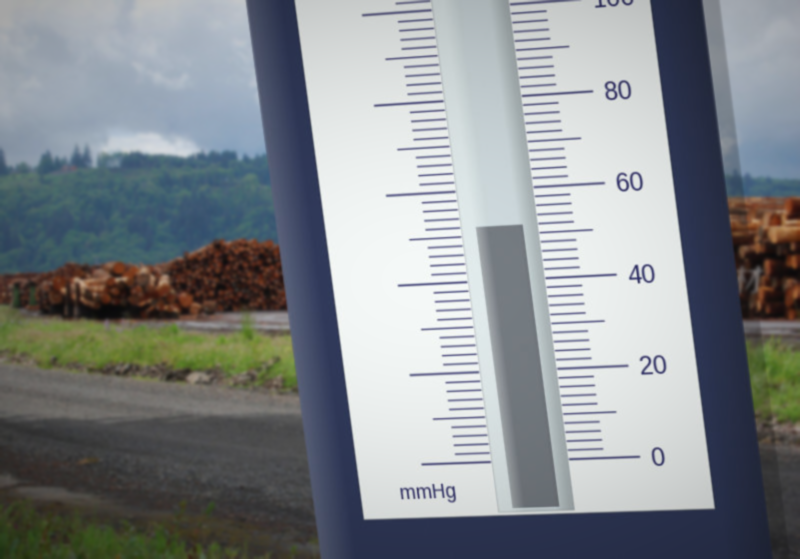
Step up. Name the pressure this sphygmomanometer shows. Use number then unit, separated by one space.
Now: 52 mmHg
